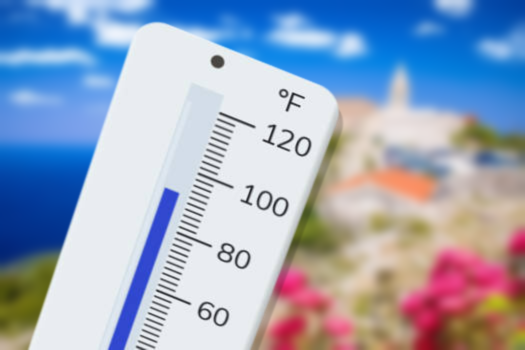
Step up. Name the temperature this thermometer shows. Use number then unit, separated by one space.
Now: 92 °F
